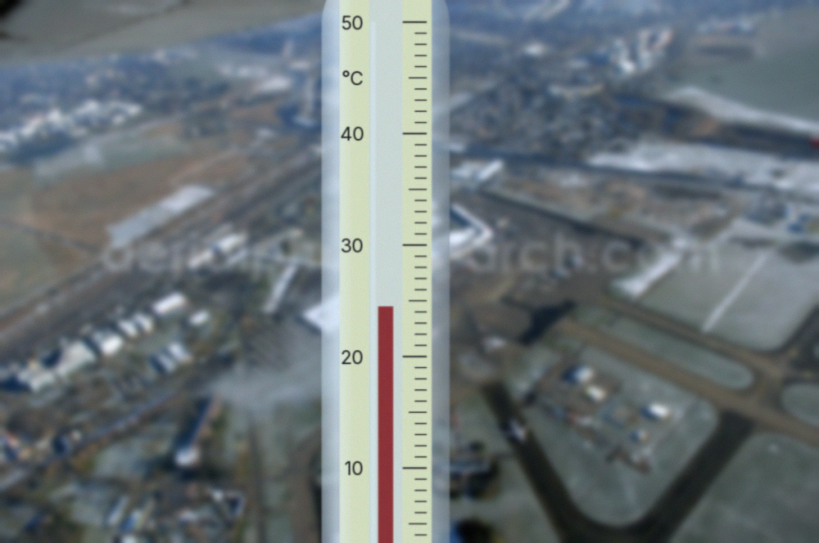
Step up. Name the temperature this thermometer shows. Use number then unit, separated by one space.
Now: 24.5 °C
